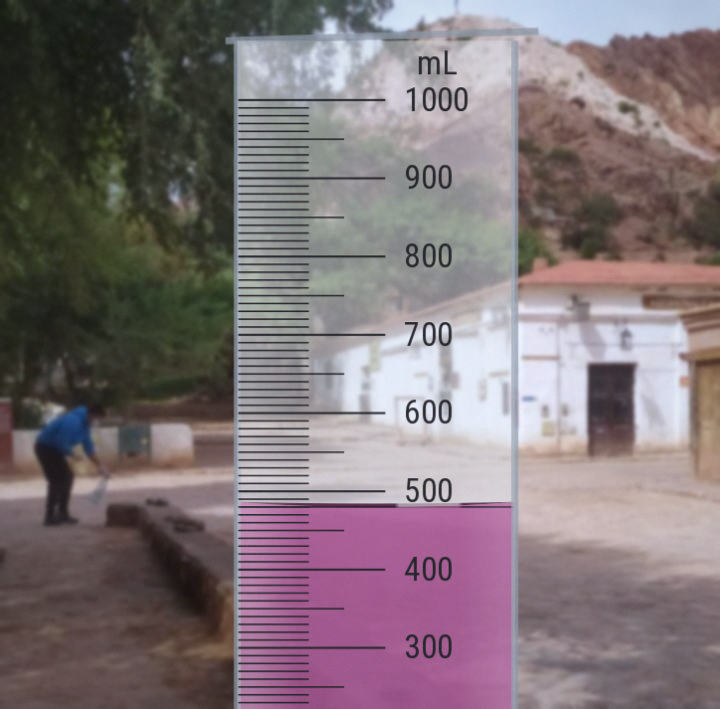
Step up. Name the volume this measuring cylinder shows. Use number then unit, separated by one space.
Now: 480 mL
